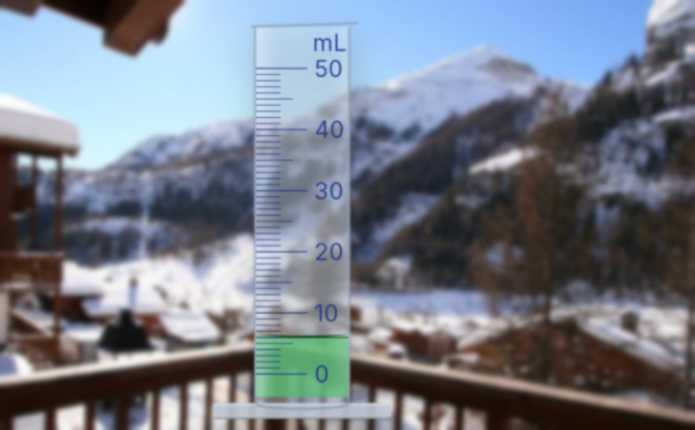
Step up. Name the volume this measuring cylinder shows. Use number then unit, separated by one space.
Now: 6 mL
